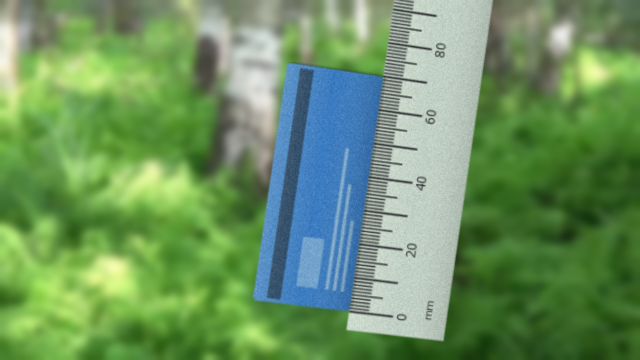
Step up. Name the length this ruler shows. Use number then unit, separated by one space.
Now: 70 mm
